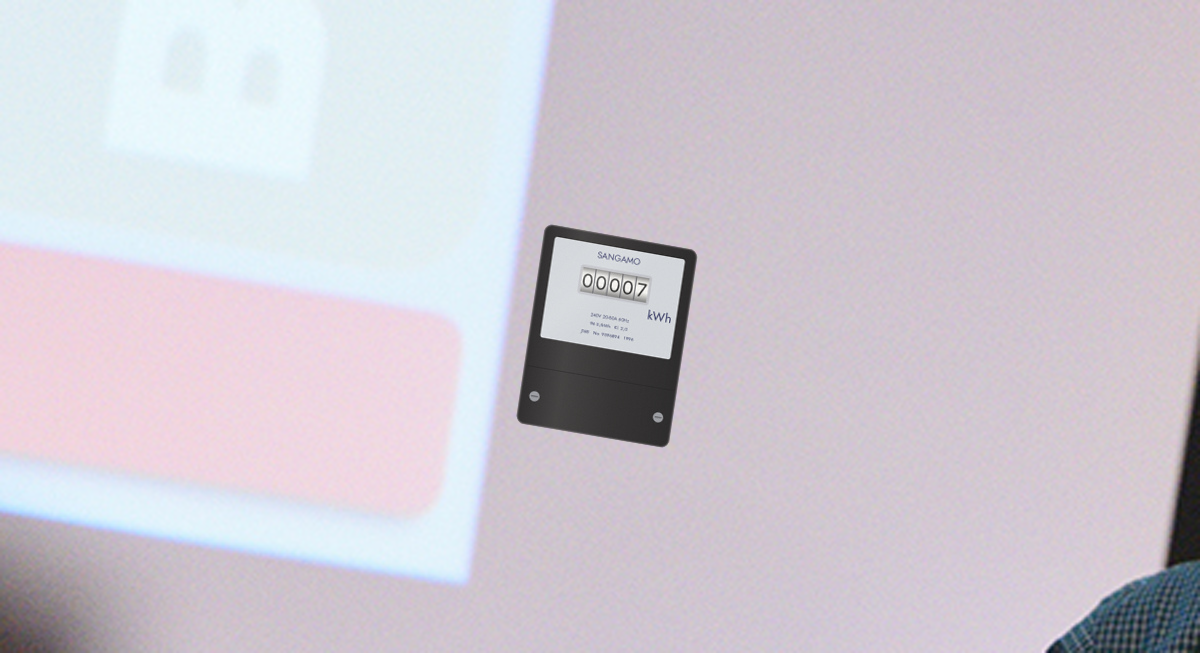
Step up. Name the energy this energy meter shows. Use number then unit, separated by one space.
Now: 7 kWh
